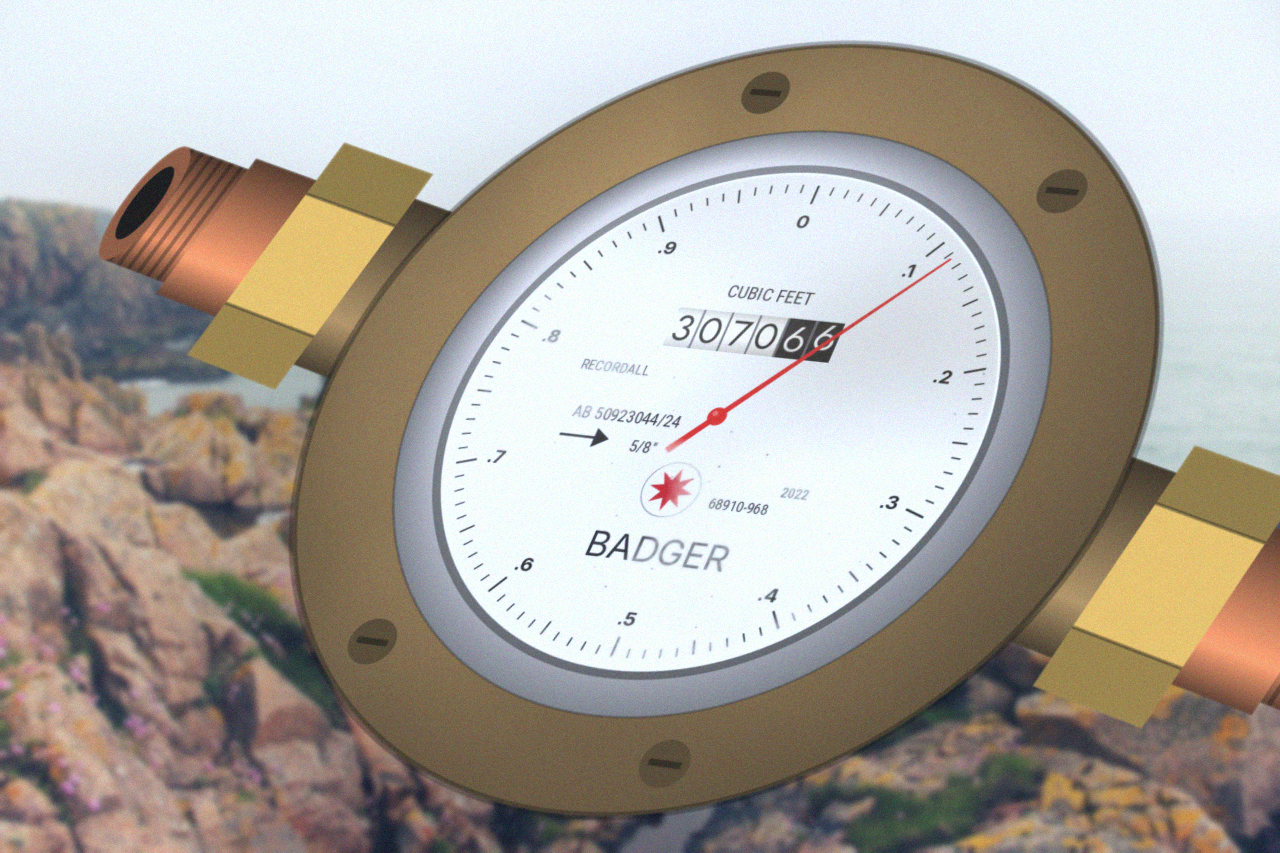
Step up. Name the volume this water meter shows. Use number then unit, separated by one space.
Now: 307066.11 ft³
